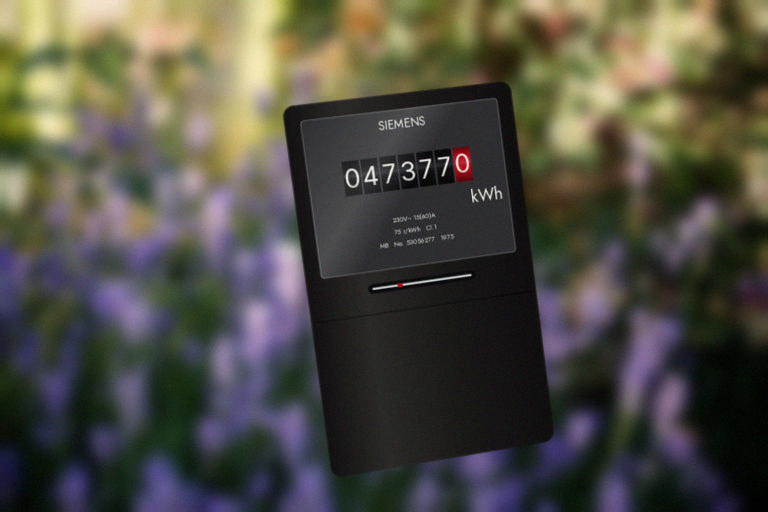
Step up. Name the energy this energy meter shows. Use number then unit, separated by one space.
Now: 47377.0 kWh
